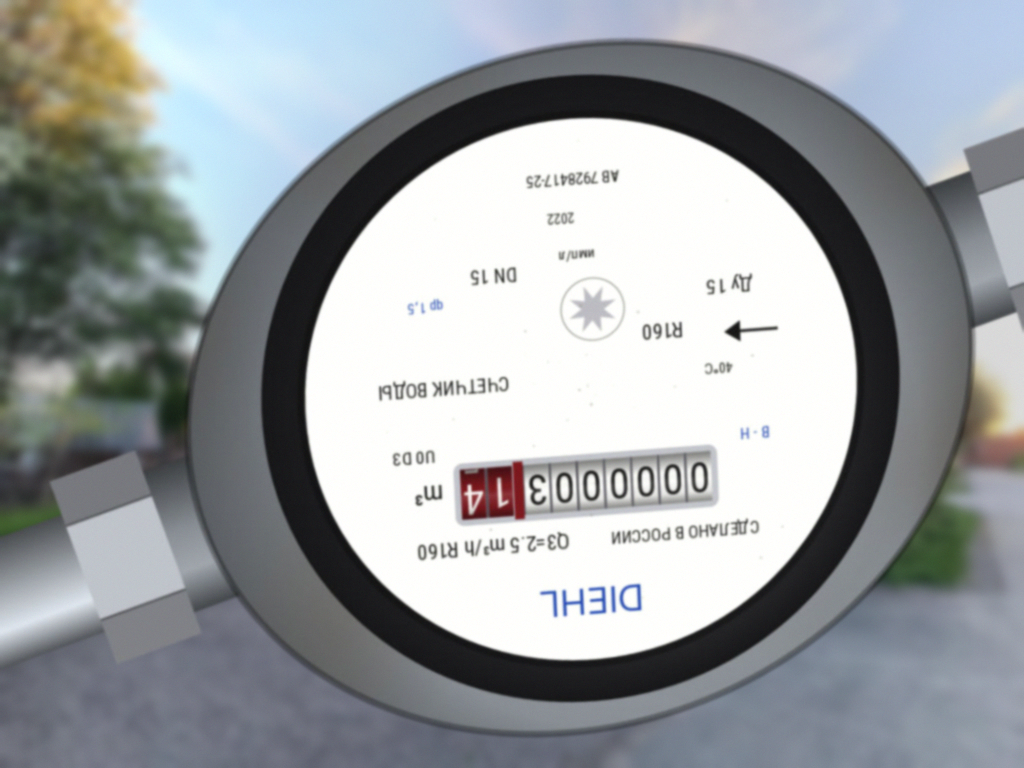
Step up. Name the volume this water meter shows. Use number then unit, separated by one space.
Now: 3.14 m³
